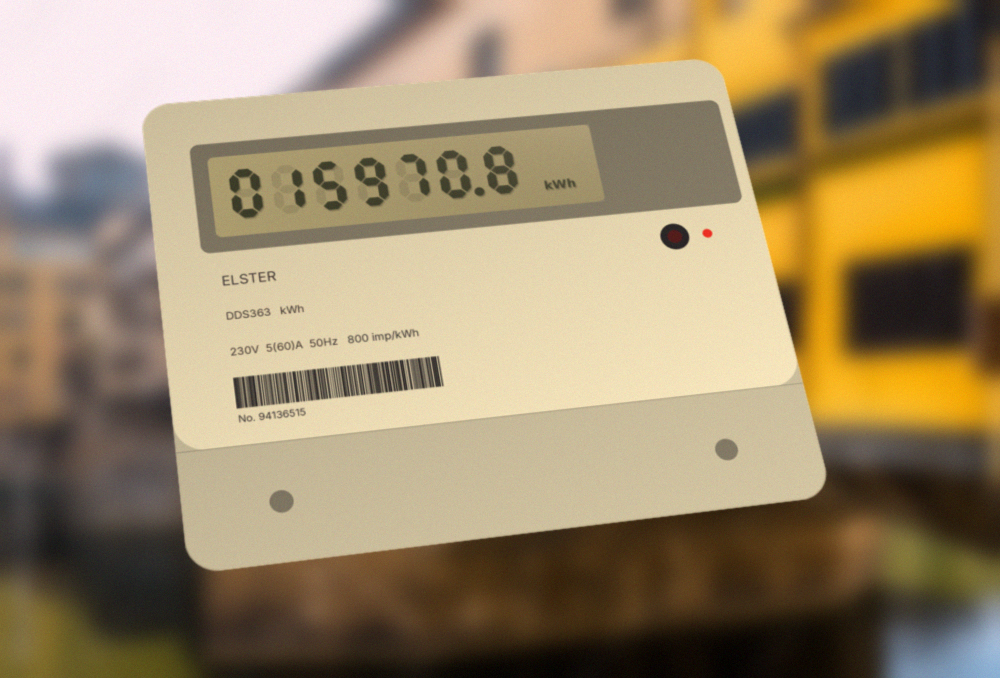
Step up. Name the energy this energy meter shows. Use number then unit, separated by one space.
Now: 15970.8 kWh
